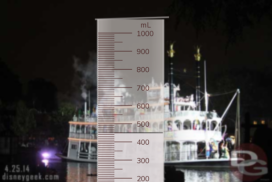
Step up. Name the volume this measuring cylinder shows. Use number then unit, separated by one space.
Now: 450 mL
